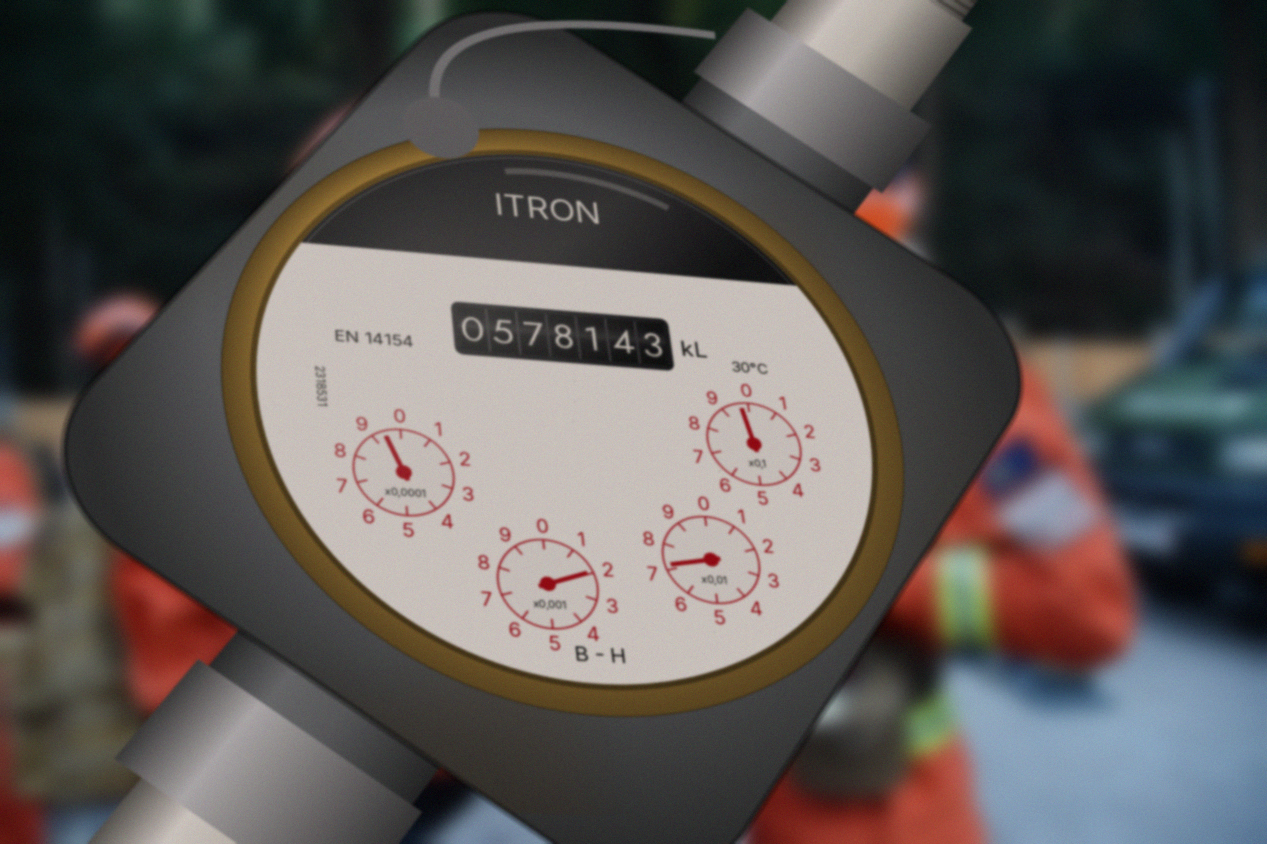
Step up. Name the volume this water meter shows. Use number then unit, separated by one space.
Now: 578142.9719 kL
